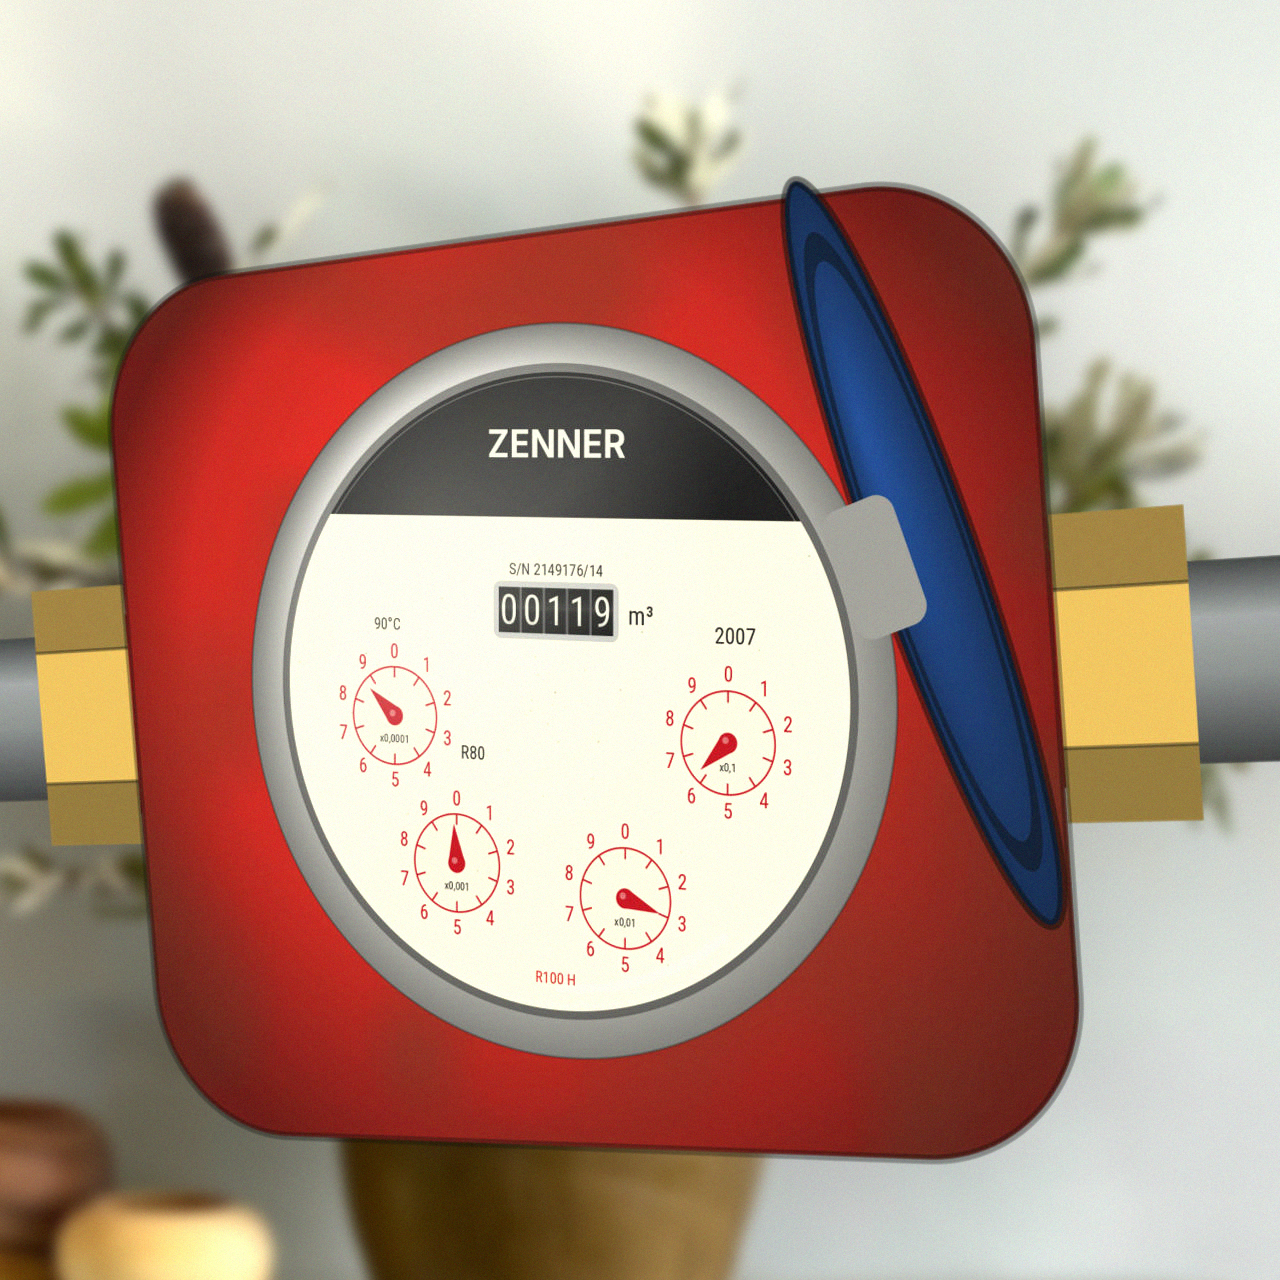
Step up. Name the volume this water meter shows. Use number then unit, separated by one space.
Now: 119.6298 m³
